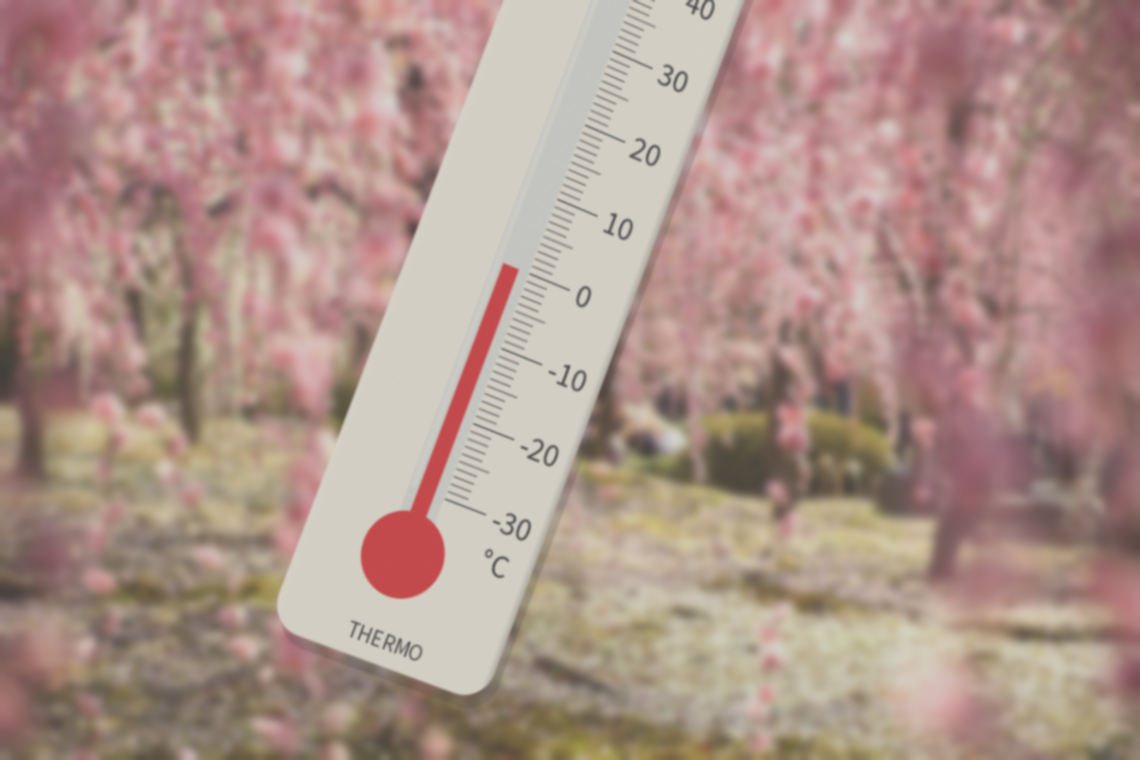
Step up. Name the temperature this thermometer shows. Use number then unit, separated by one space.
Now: 0 °C
